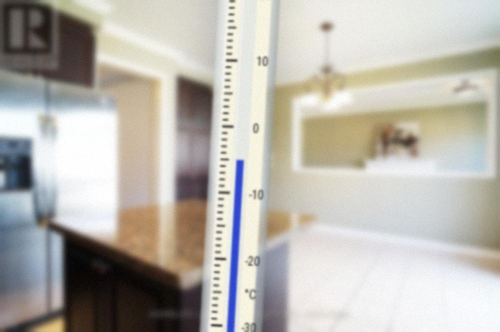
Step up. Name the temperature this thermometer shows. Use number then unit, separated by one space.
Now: -5 °C
